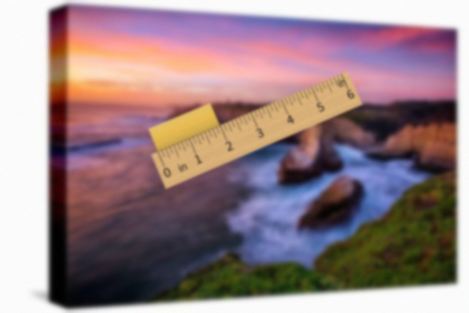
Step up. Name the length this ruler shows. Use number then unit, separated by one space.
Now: 2 in
